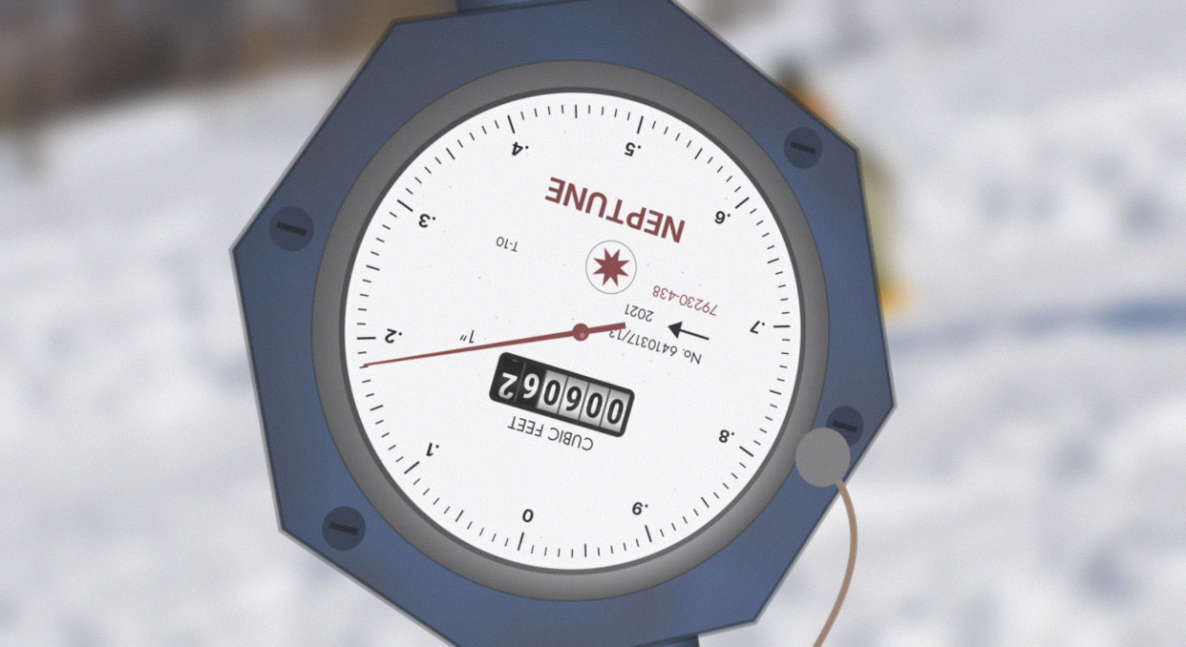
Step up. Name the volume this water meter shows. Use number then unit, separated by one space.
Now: 6062.18 ft³
